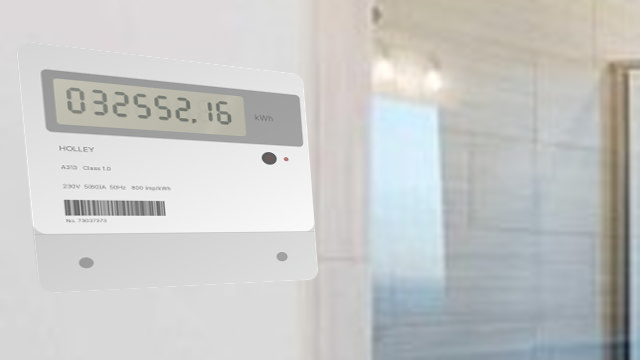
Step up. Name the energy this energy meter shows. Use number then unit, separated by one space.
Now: 32552.16 kWh
